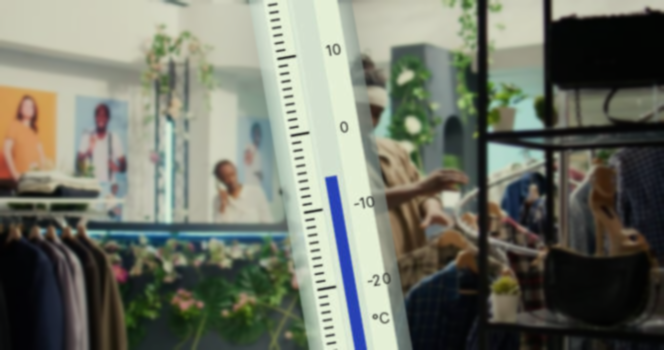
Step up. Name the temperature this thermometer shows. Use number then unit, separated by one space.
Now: -6 °C
